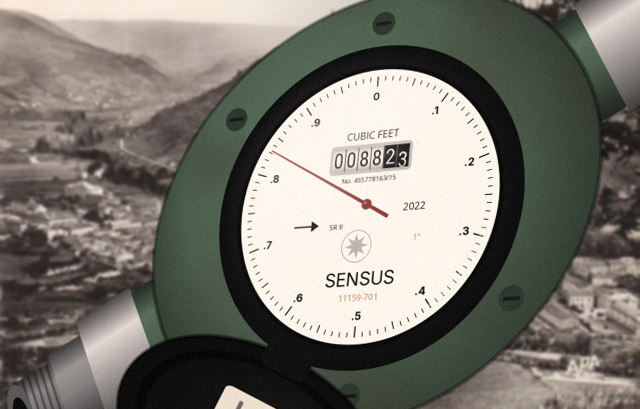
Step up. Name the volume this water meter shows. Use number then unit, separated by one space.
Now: 8822.83 ft³
